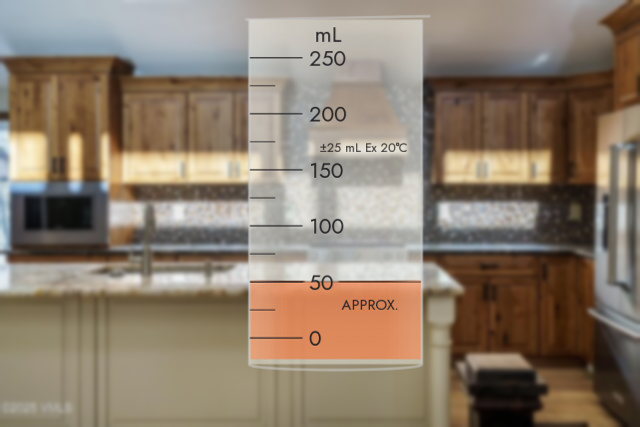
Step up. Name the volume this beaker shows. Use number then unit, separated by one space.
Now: 50 mL
